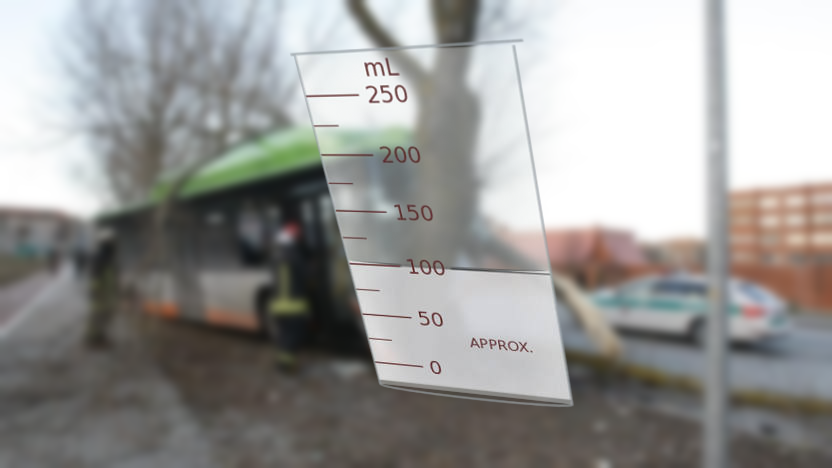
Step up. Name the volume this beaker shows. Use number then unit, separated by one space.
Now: 100 mL
